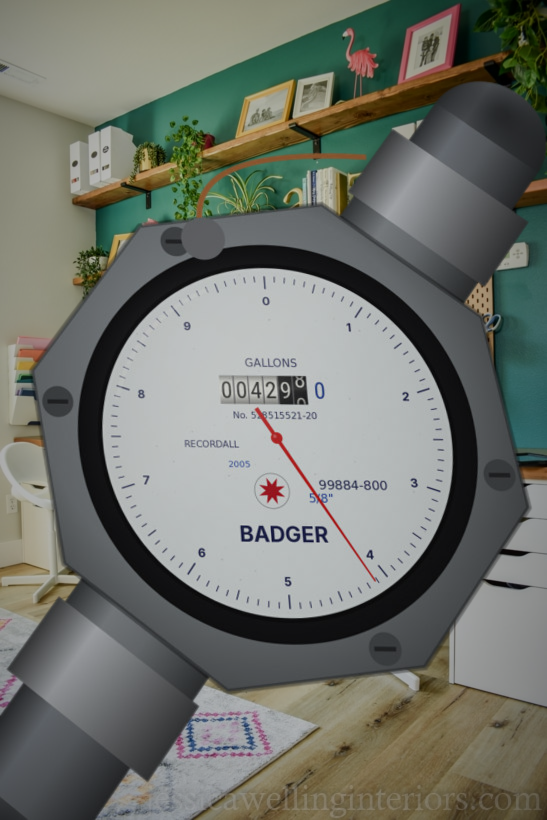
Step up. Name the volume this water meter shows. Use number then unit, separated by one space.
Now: 42984.1 gal
